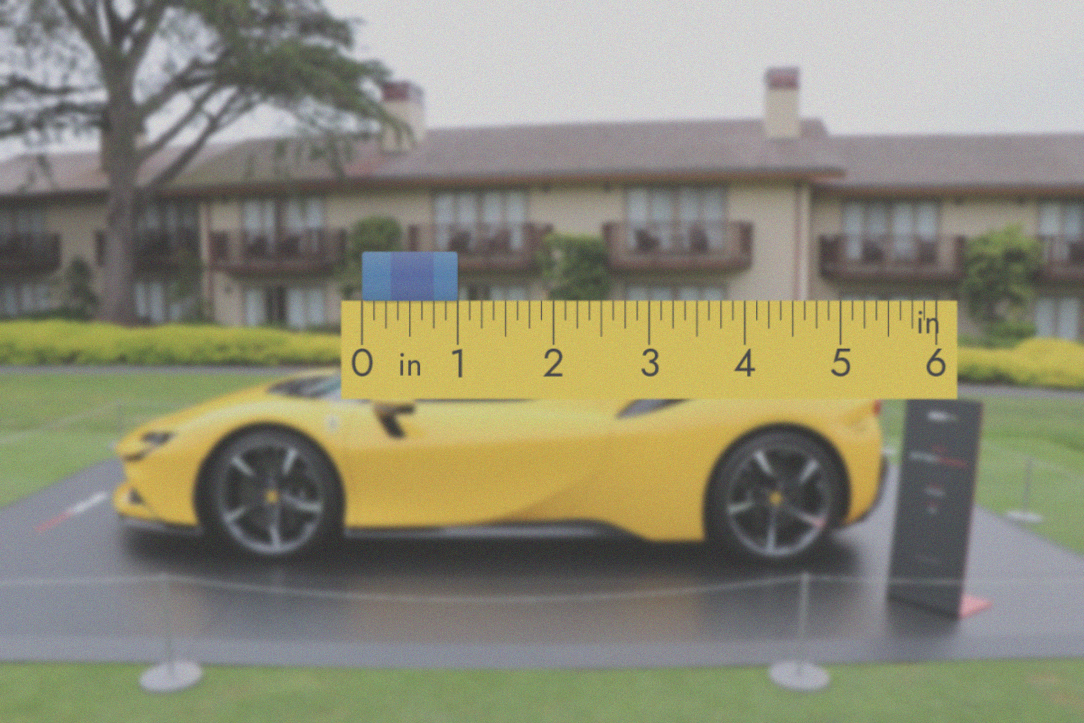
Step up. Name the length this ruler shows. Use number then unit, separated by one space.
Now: 1 in
